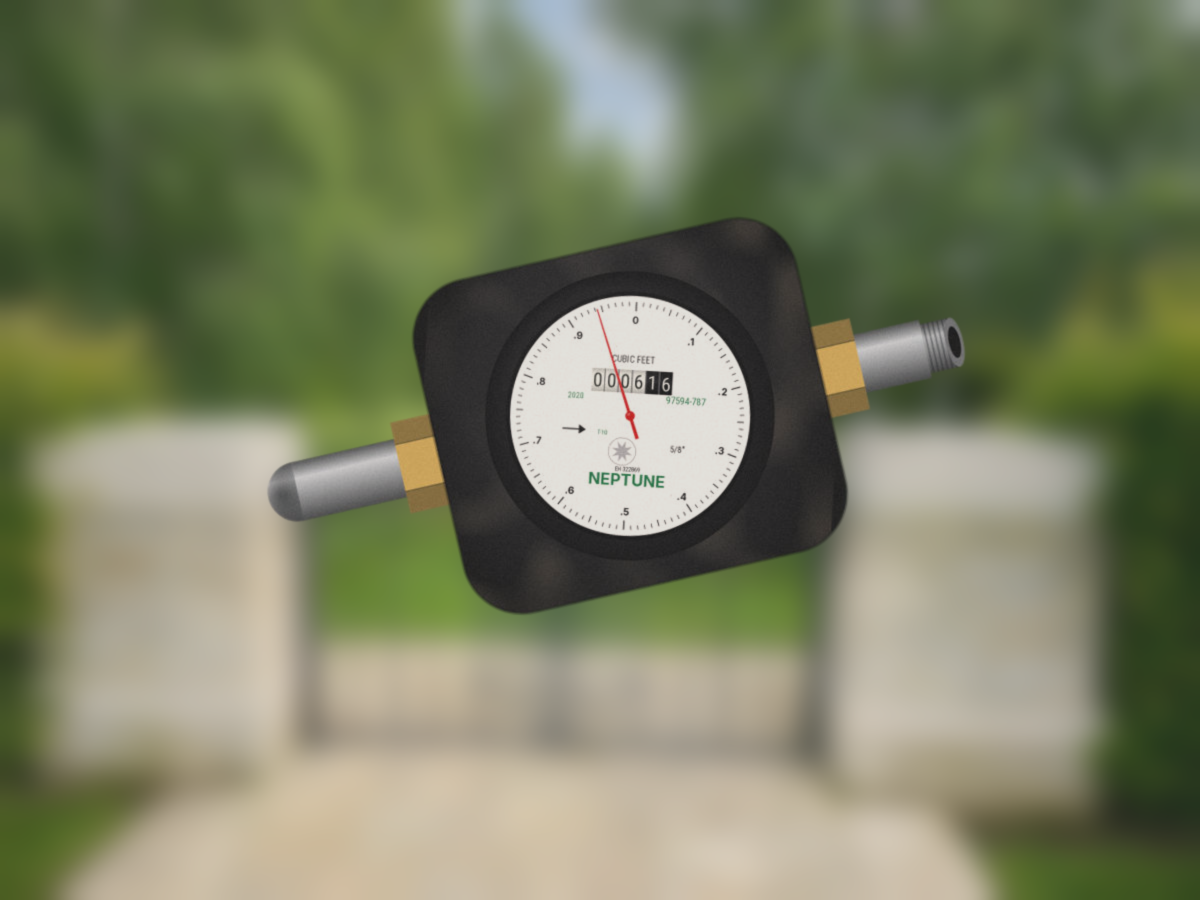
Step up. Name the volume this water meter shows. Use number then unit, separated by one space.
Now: 615.94 ft³
